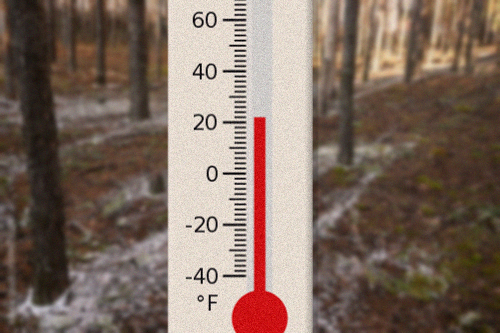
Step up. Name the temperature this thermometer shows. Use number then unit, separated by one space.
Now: 22 °F
